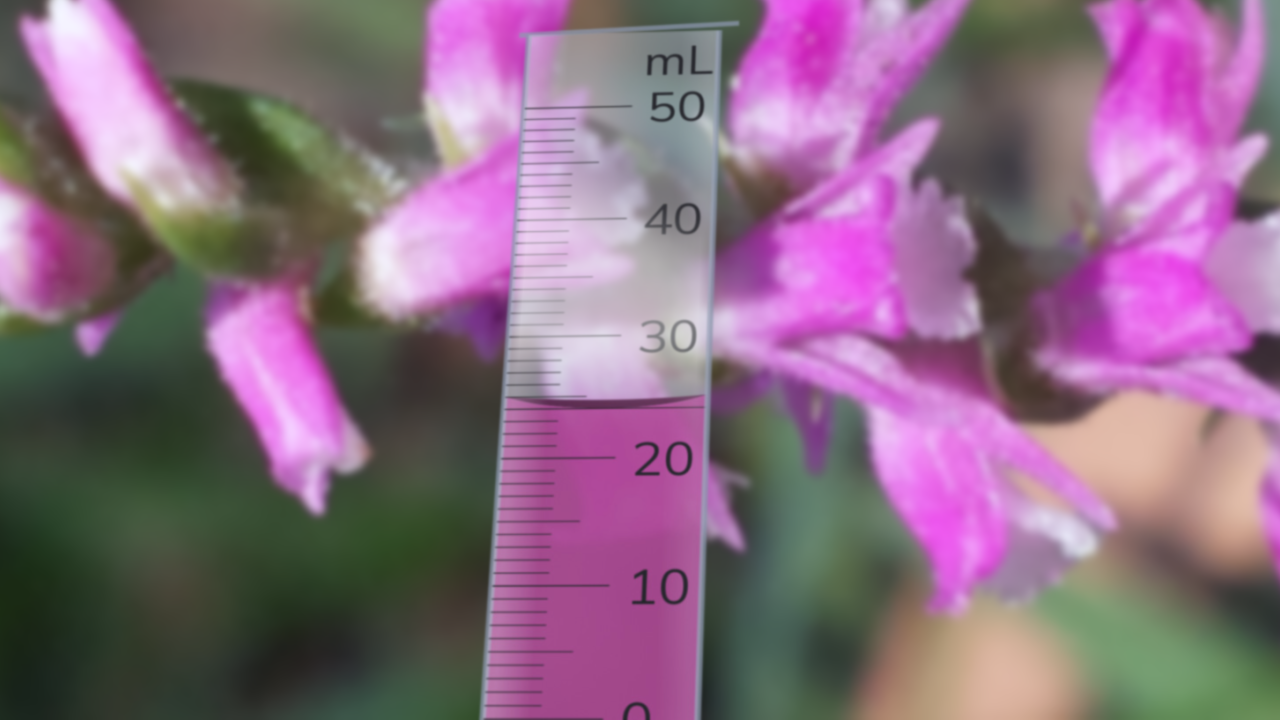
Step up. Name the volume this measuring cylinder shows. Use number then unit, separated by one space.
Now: 24 mL
